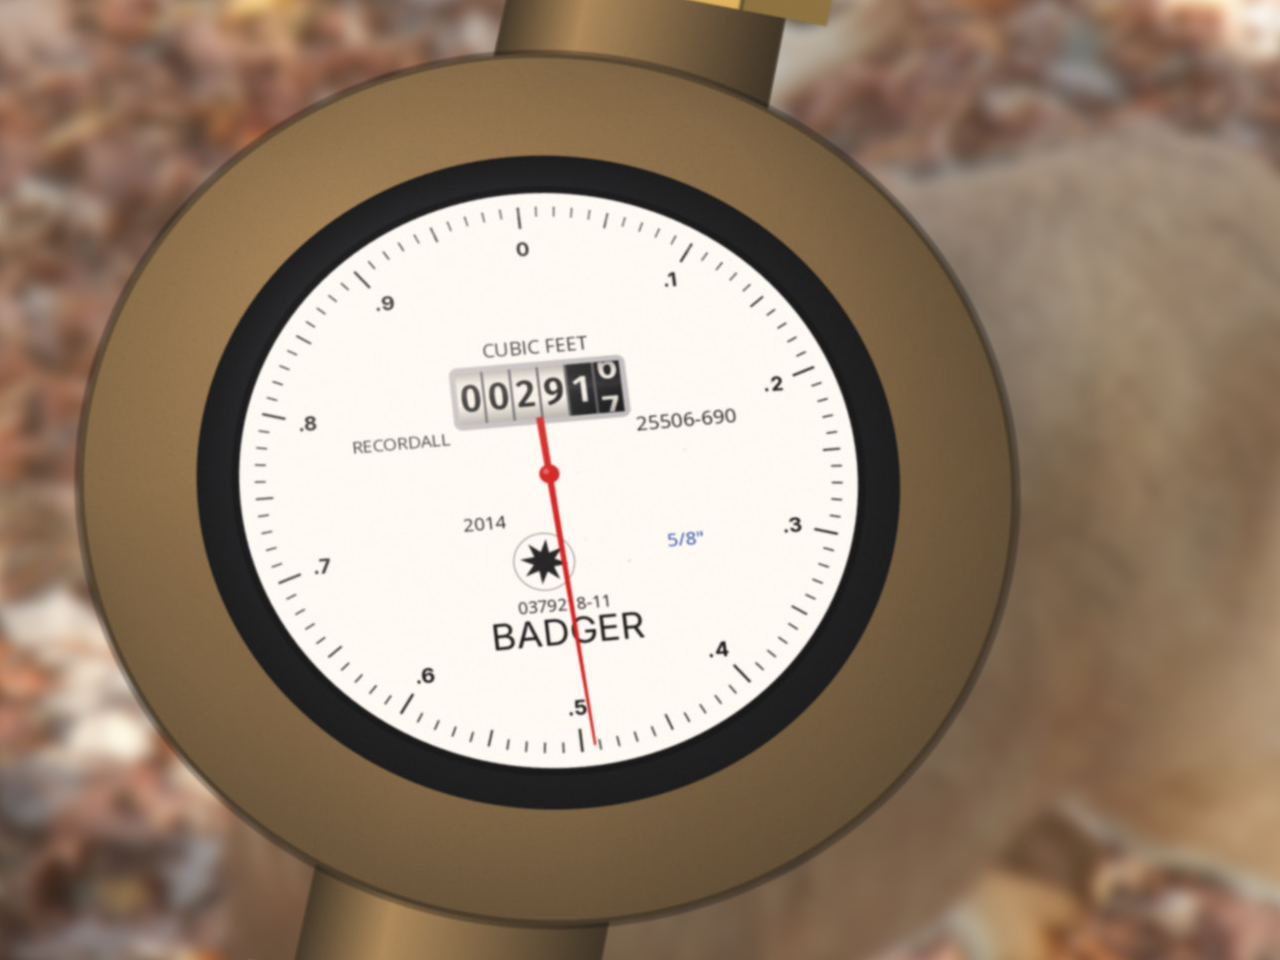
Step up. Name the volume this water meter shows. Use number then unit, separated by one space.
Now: 2916.49 ft³
